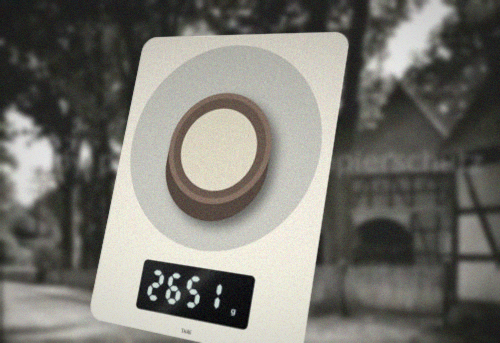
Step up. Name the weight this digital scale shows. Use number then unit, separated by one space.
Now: 2651 g
